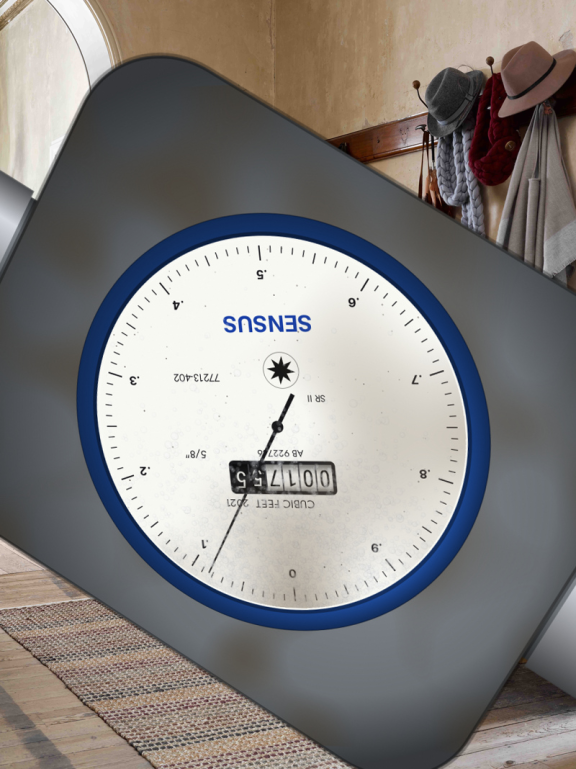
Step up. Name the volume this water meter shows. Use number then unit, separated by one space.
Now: 1755.08 ft³
